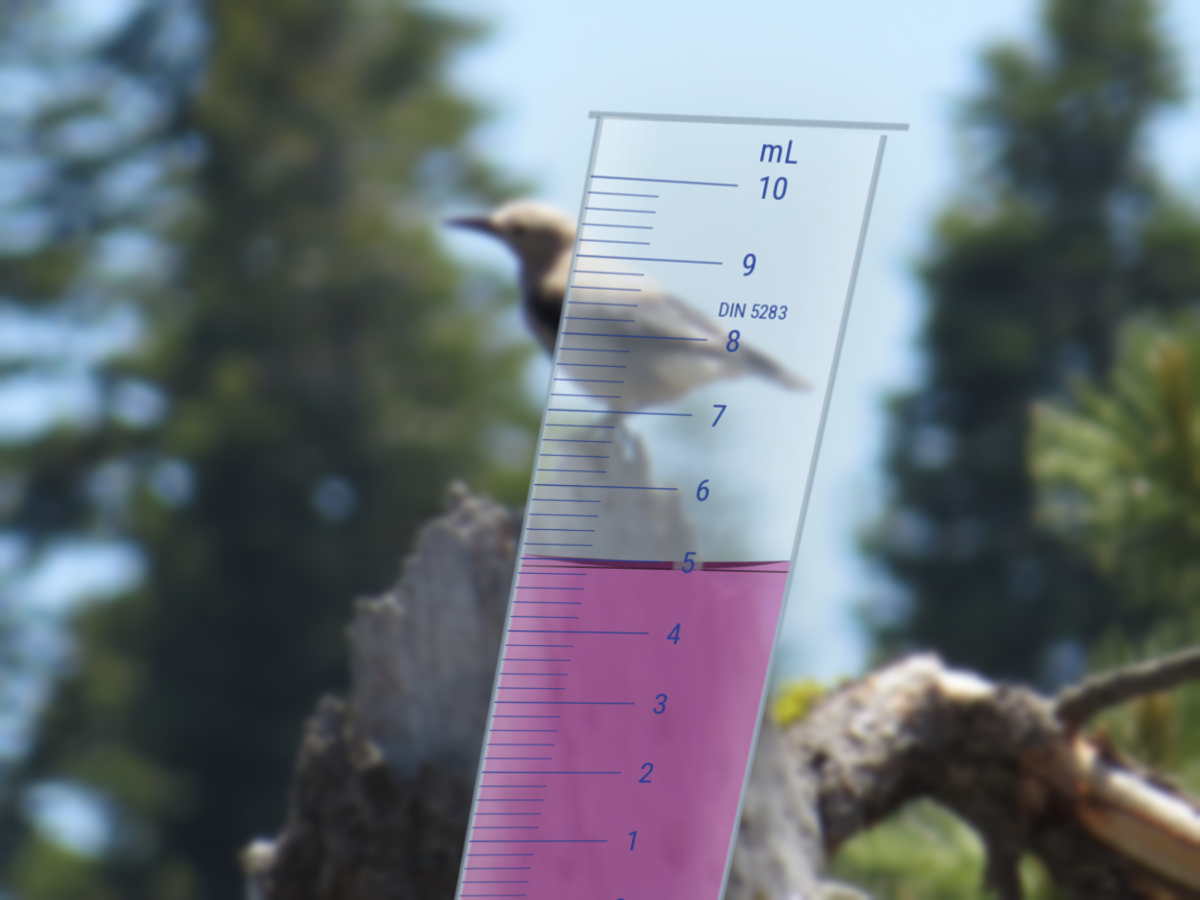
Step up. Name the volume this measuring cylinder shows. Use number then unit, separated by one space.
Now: 4.9 mL
